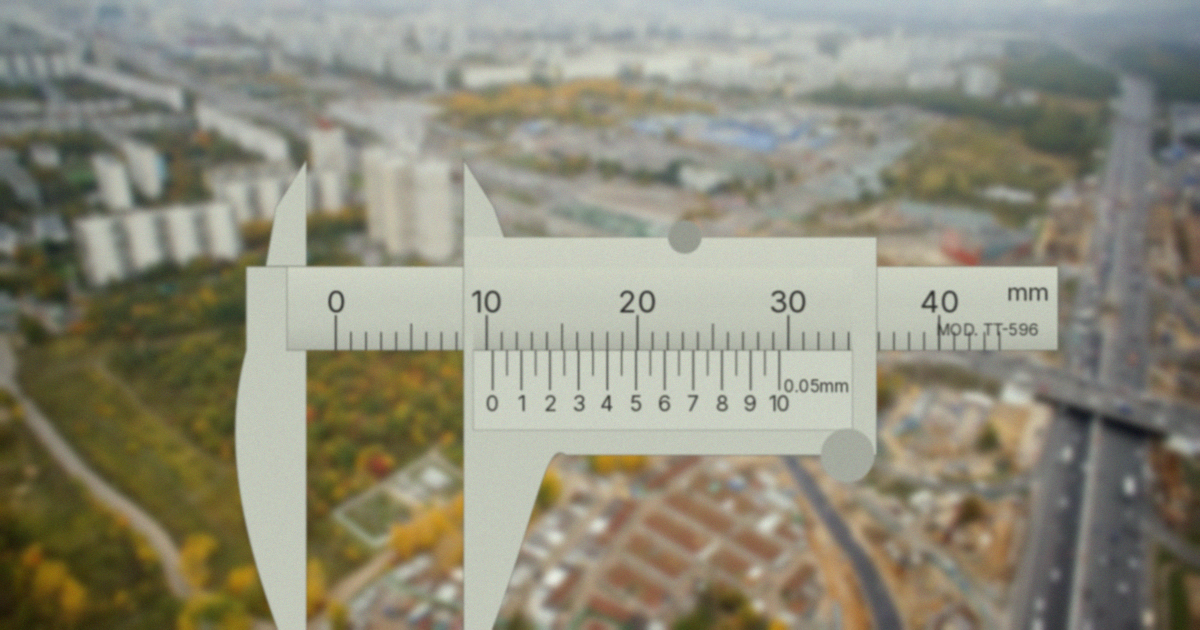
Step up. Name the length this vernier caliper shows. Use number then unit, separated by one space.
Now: 10.4 mm
